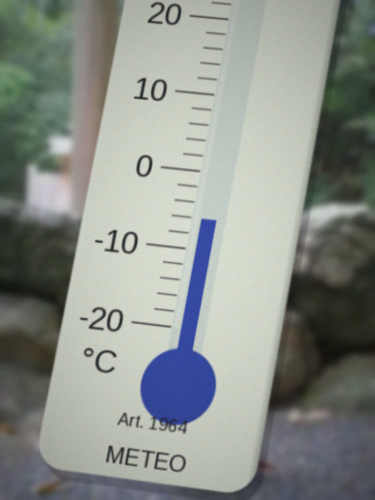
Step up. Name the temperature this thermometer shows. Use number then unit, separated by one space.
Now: -6 °C
